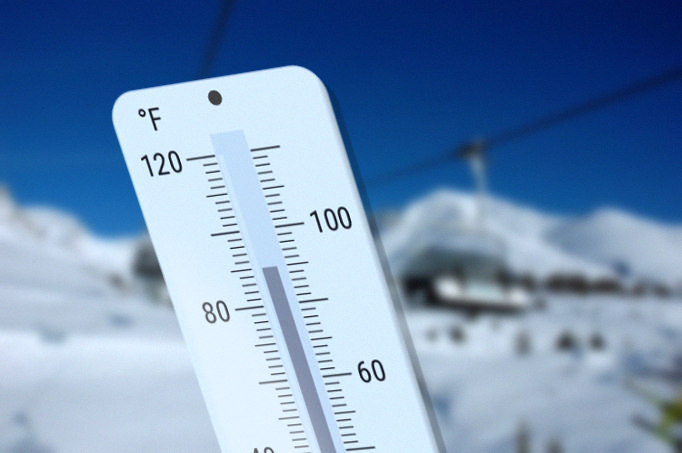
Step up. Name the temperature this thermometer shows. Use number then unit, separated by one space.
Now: 90 °F
